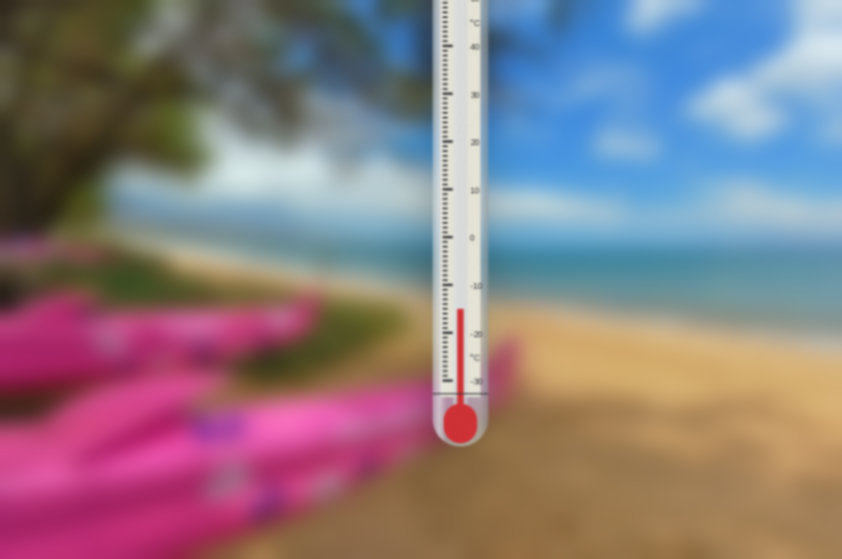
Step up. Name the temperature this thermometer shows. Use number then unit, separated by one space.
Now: -15 °C
